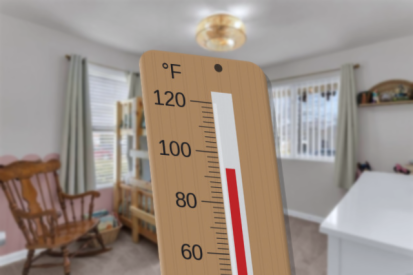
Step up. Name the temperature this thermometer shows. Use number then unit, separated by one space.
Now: 94 °F
